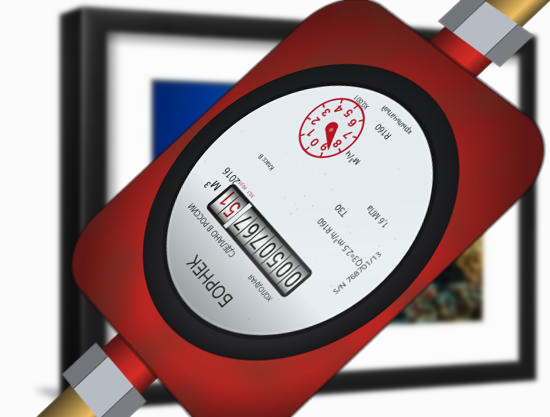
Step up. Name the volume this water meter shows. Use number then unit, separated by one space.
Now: 50767.508 m³
